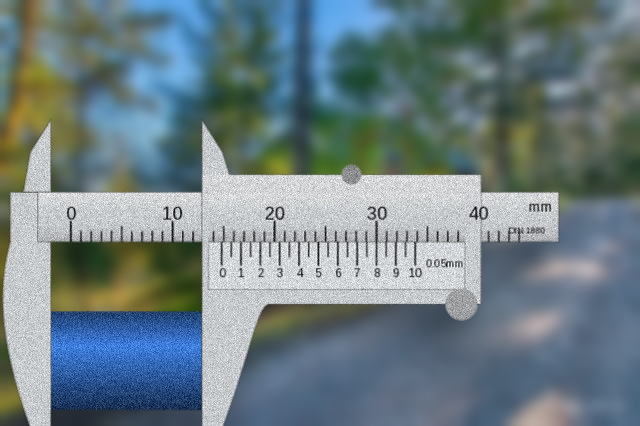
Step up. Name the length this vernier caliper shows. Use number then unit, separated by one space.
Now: 14.8 mm
